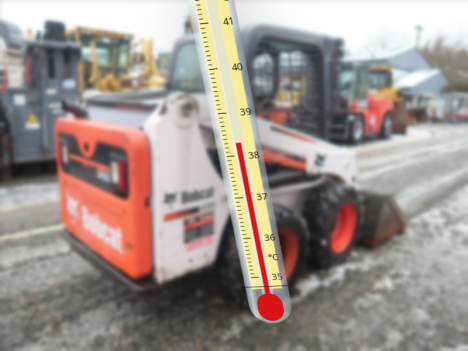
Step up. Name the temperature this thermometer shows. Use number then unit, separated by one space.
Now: 38.3 °C
